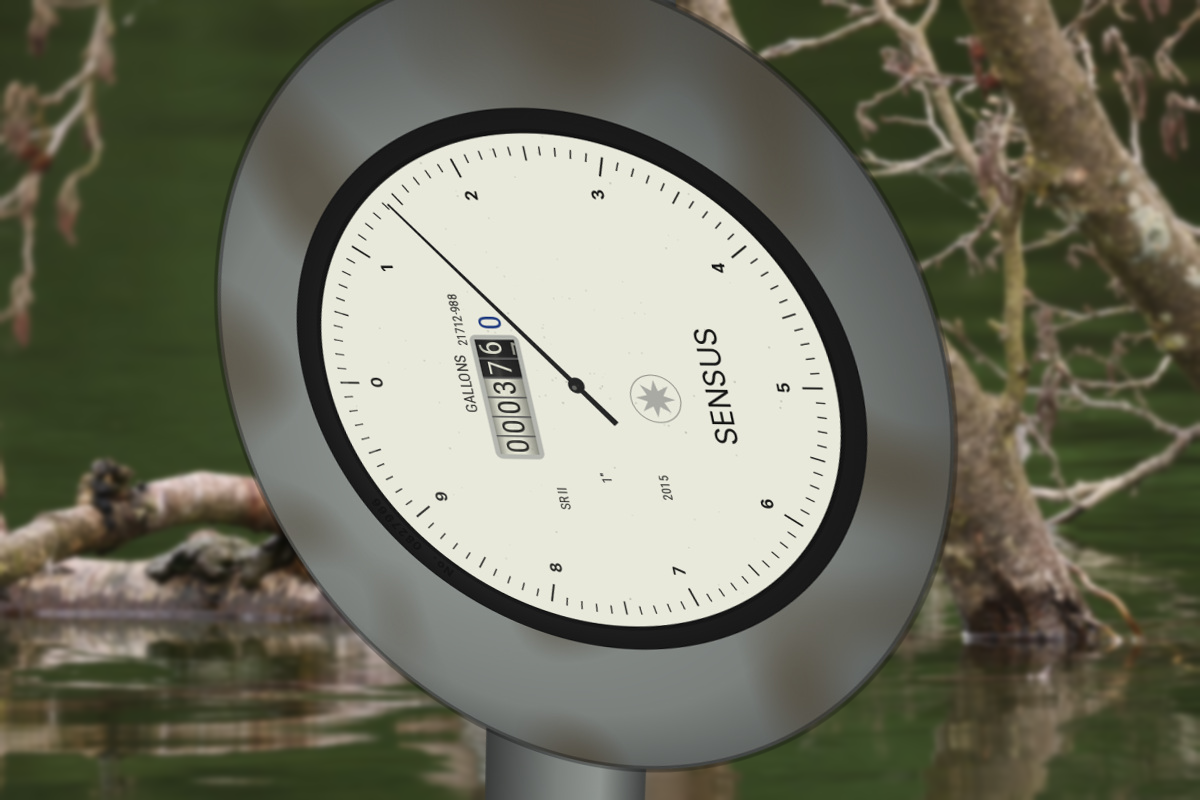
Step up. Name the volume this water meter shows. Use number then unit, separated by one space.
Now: 3761.4 gal
